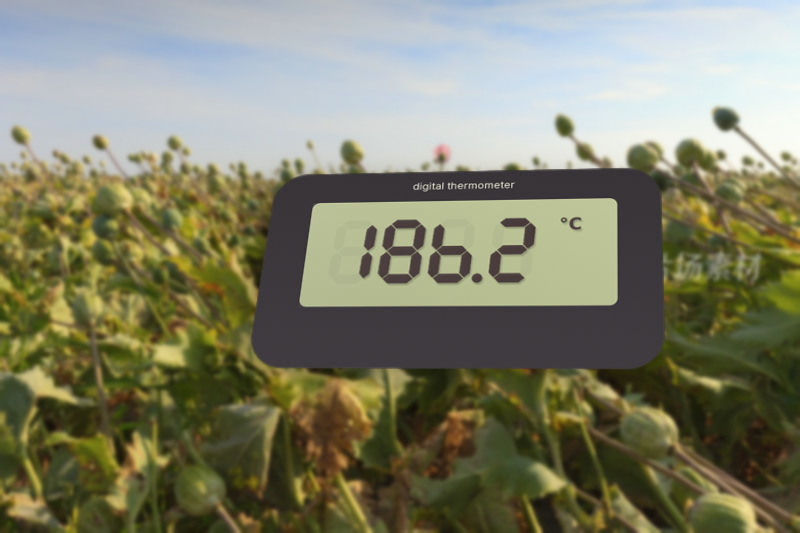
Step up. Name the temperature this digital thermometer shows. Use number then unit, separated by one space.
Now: 186.2 °C
